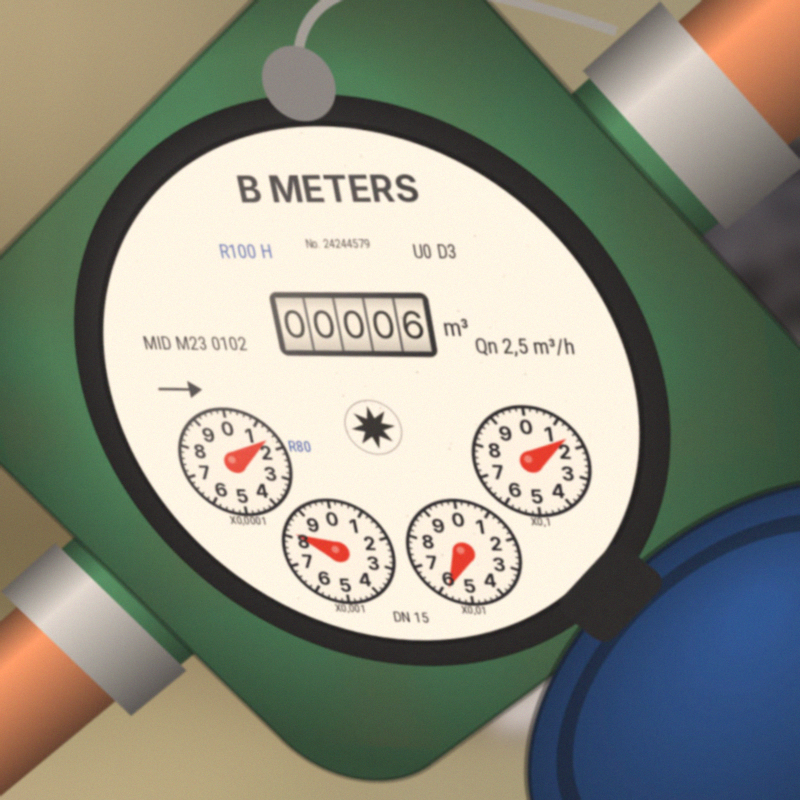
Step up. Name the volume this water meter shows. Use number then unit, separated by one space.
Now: 6.1581 m³
